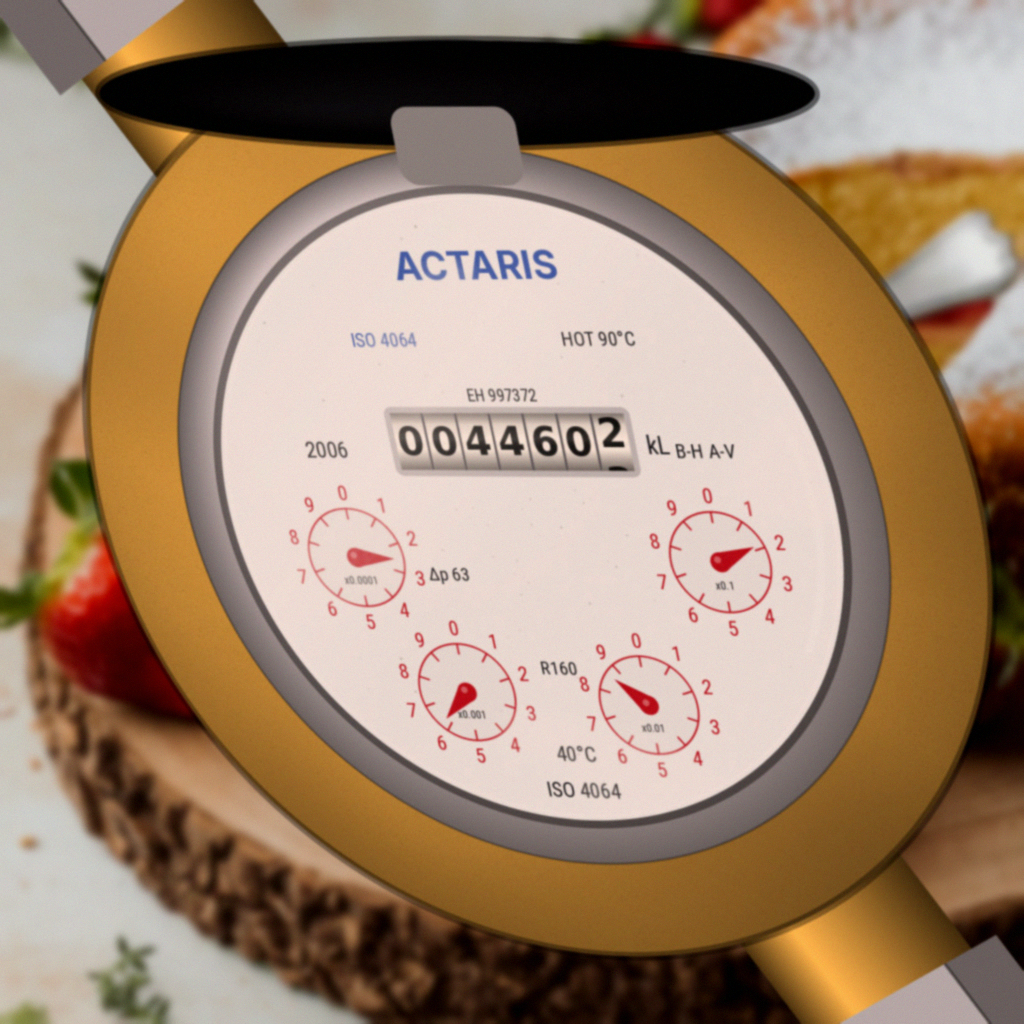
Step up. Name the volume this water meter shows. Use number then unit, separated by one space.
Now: 44602.1862 kL
